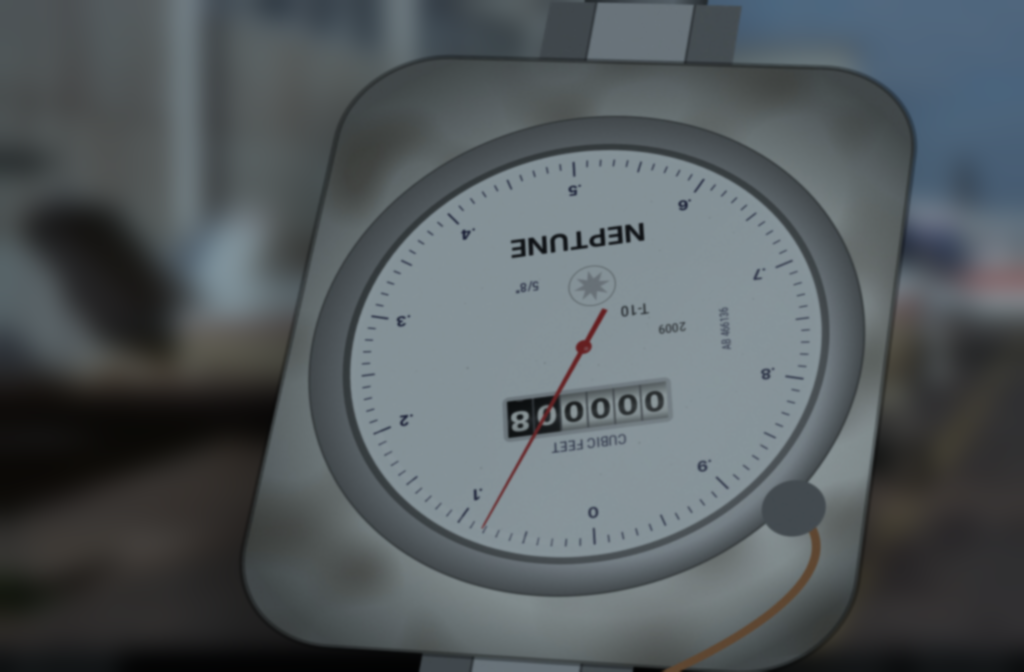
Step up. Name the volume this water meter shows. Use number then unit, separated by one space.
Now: 8.08 ft³
